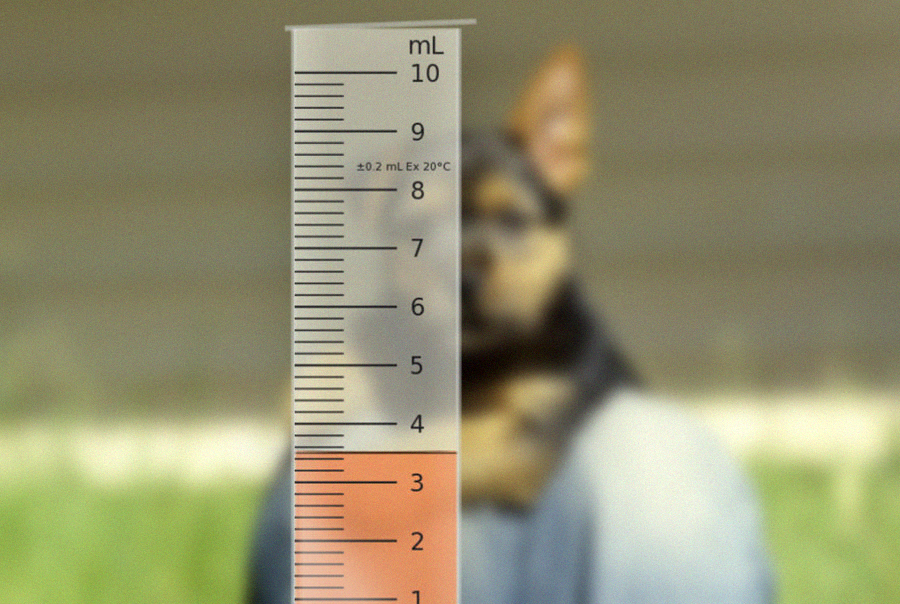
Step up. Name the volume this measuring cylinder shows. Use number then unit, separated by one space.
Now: 3.5 mL
